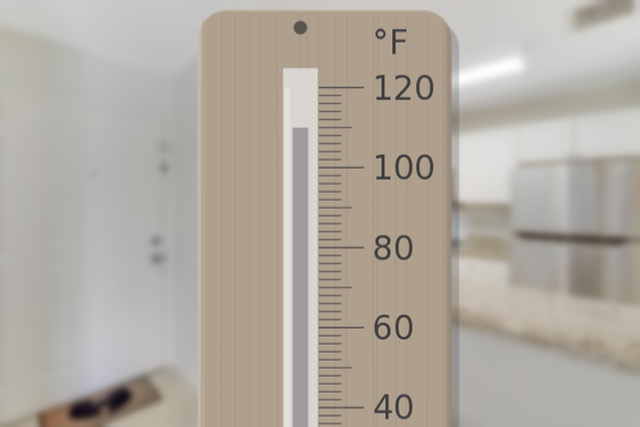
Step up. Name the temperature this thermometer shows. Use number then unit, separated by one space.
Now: 110 °F
